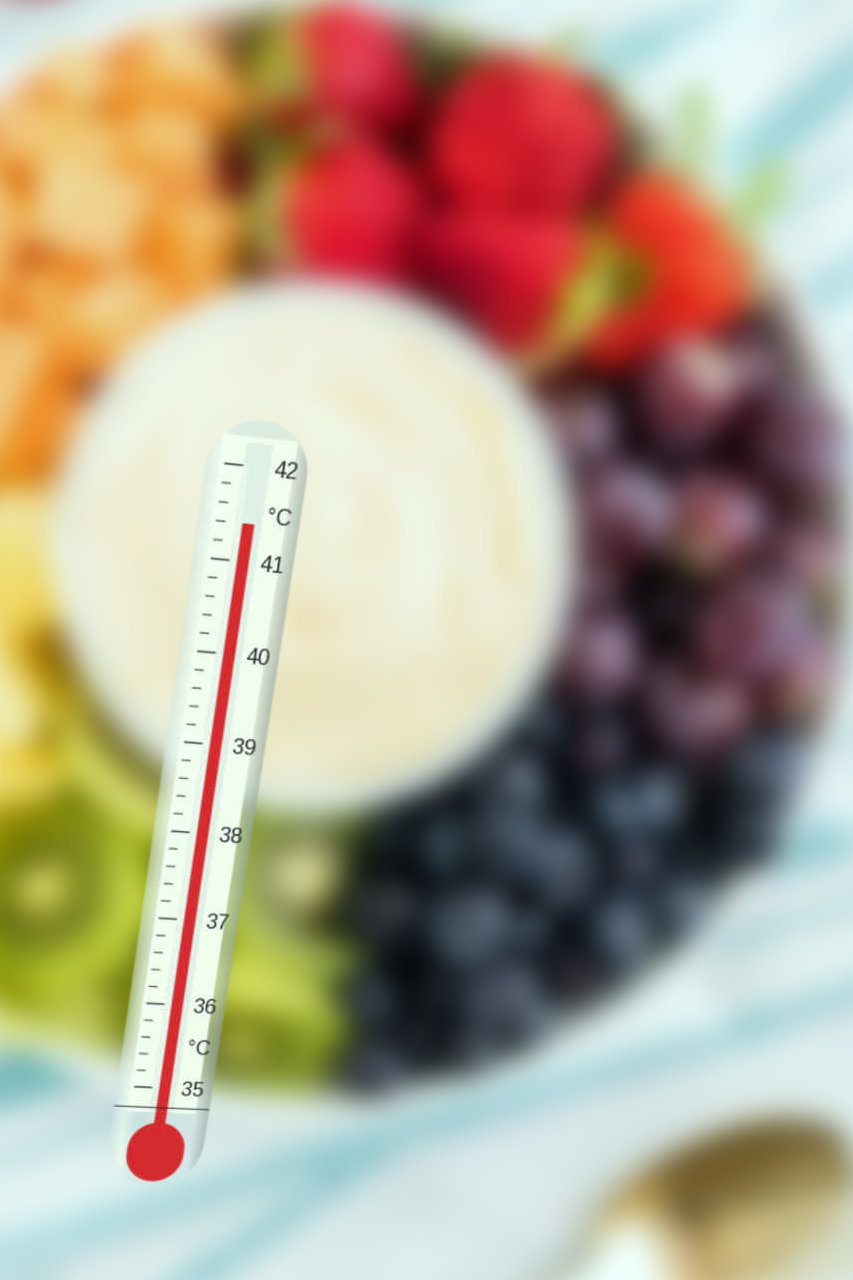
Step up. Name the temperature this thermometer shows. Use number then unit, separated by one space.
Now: 41.4 °C
